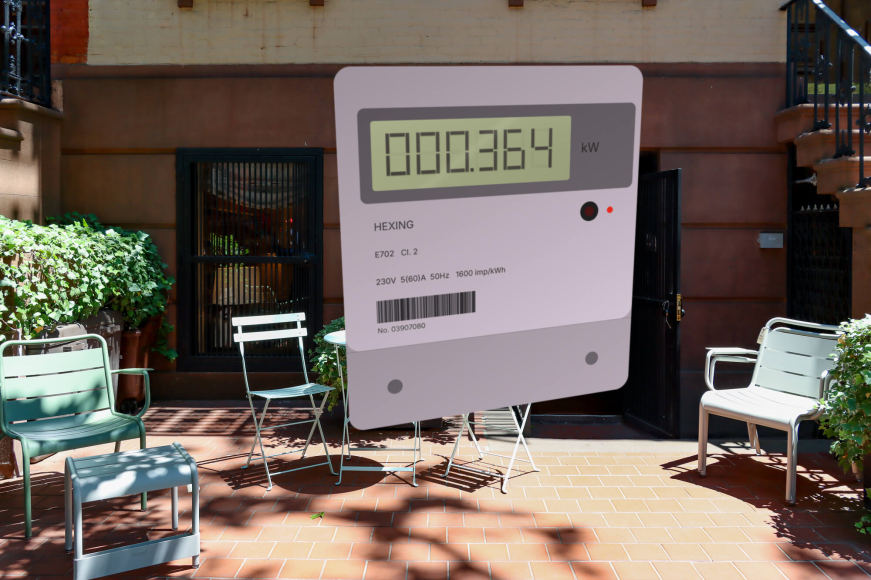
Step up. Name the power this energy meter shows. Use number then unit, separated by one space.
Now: 0.364 kW
